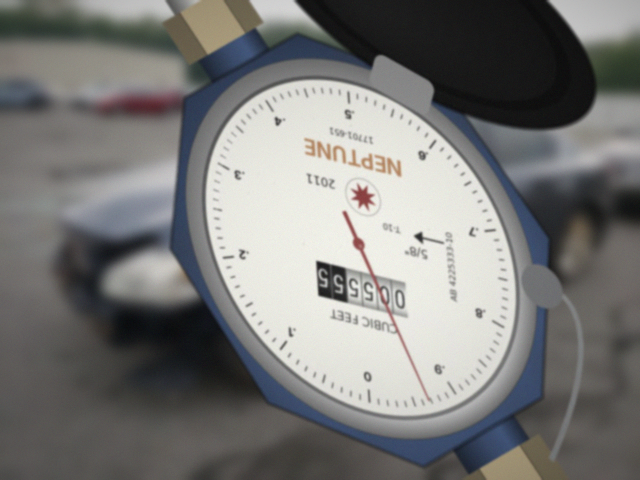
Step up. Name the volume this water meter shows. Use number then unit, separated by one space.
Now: 5554.93 ft³
